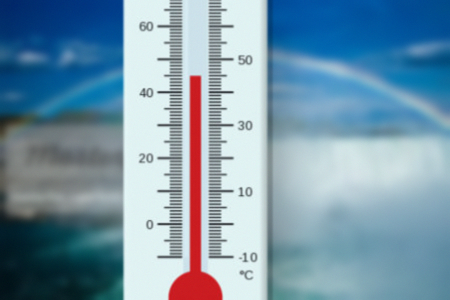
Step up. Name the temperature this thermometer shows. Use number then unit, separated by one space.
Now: 45 °C
